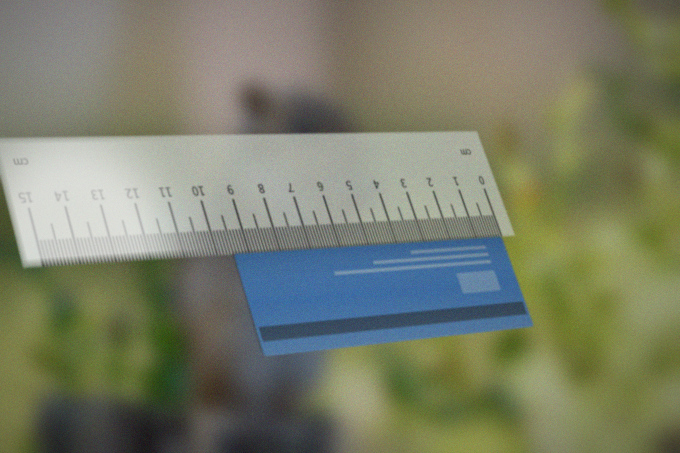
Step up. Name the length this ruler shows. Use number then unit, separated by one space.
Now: 9.5 cm
